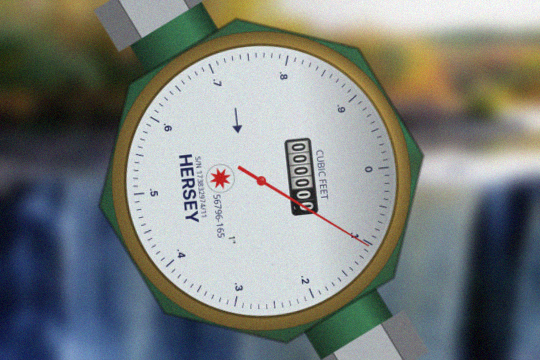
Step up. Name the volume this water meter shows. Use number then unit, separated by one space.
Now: 0.10 ft³
